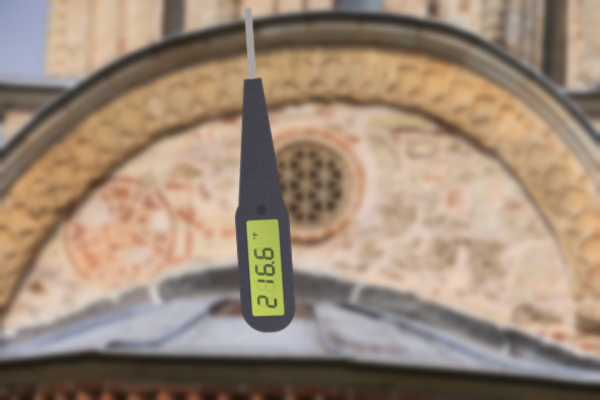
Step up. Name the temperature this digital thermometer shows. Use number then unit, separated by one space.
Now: 216.6 °F
